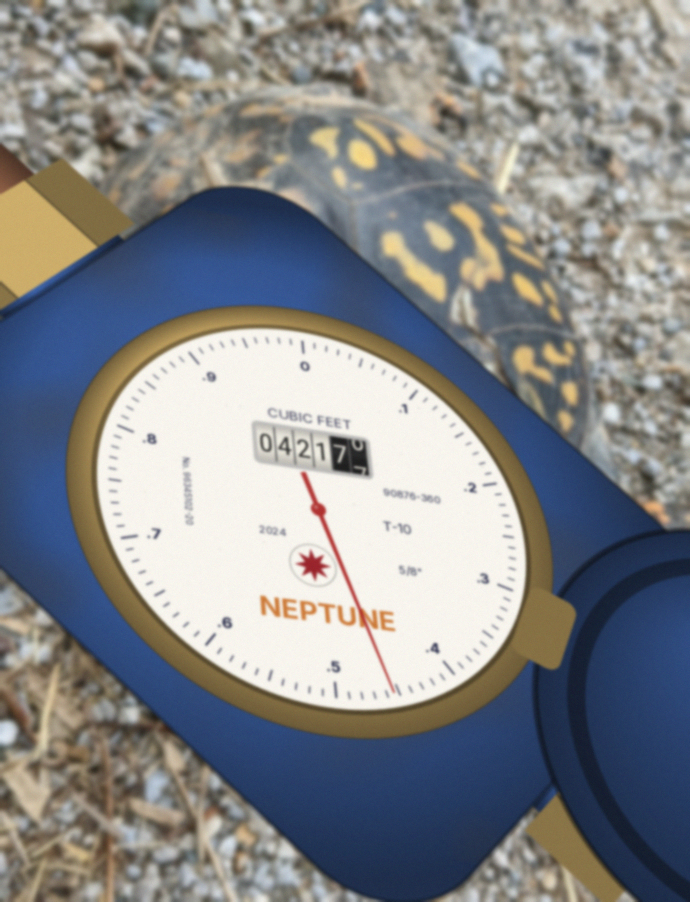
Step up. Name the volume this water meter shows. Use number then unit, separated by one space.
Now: 42176.45 ft³
